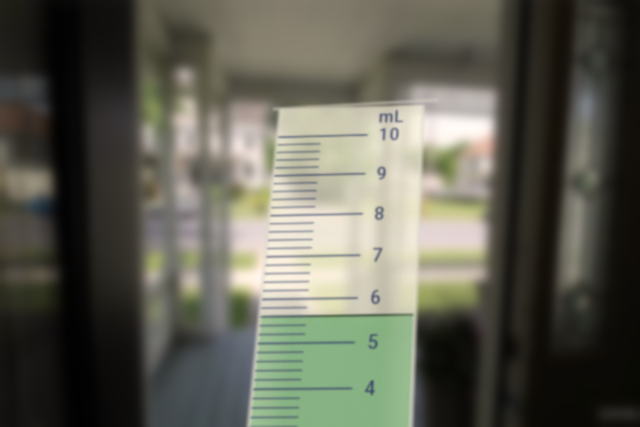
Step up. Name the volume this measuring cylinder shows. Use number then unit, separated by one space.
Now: 5.6 mL
